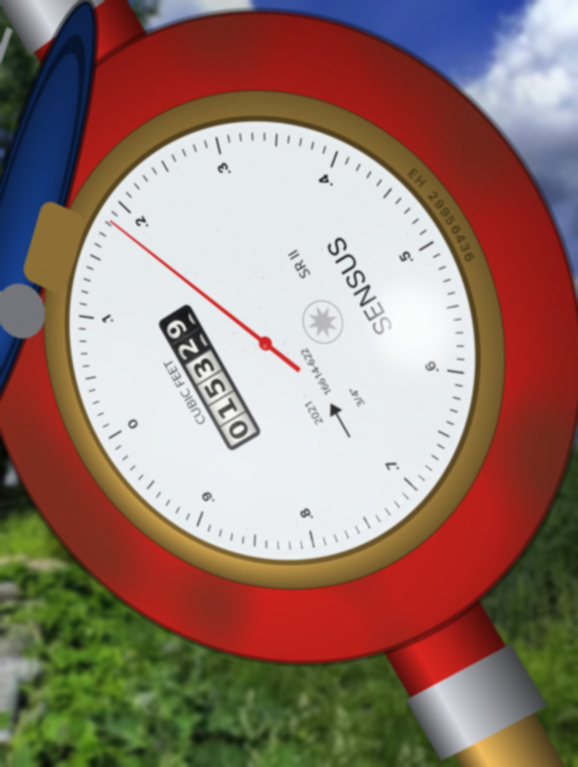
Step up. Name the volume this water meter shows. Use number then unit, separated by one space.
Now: 15329.18 ft³
